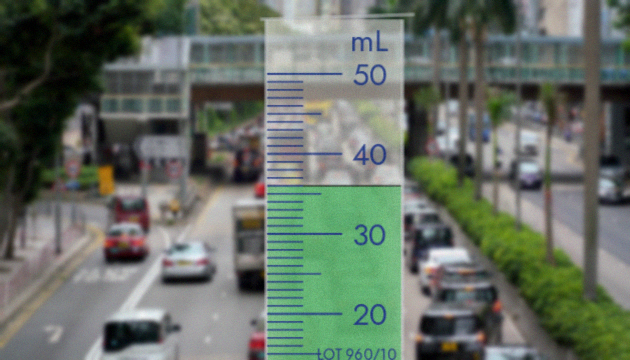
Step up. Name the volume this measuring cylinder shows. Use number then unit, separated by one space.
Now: 36 mL
